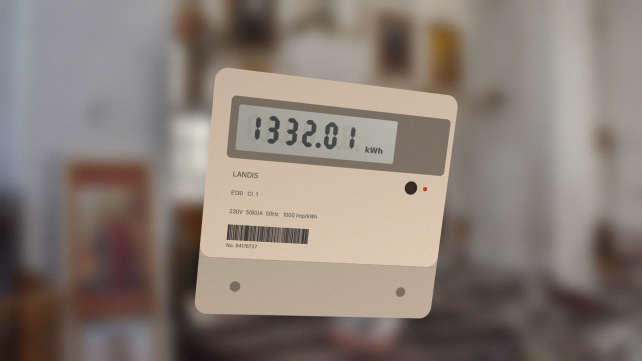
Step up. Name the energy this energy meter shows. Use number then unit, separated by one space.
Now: 1332.01 kWh
